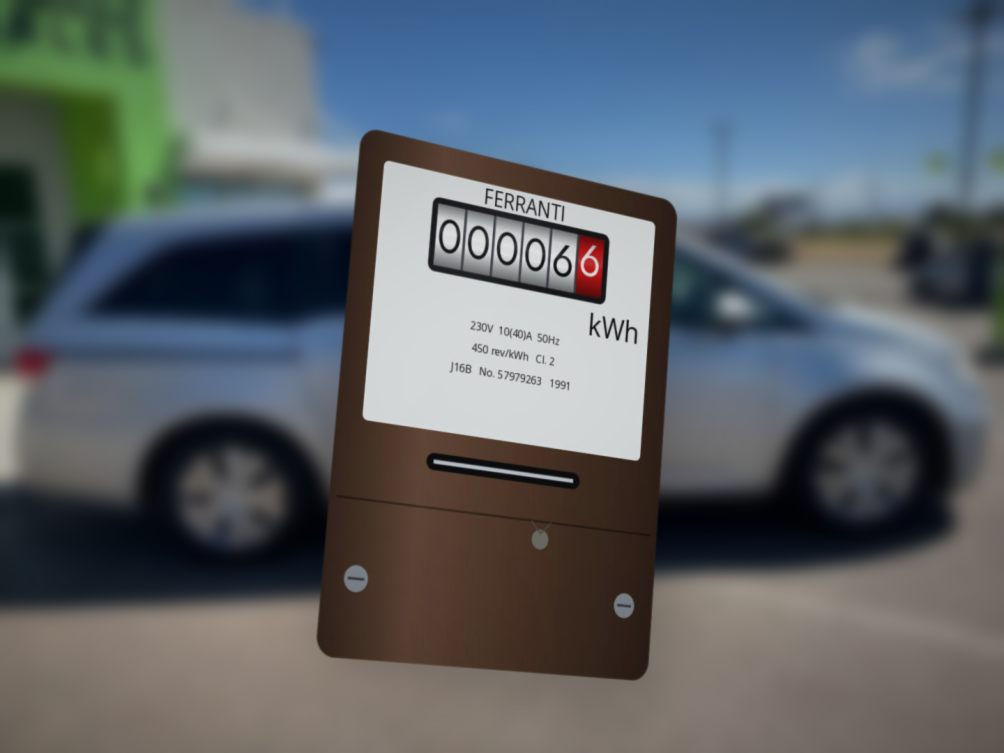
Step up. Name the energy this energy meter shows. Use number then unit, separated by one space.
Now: 6.6 kWh
